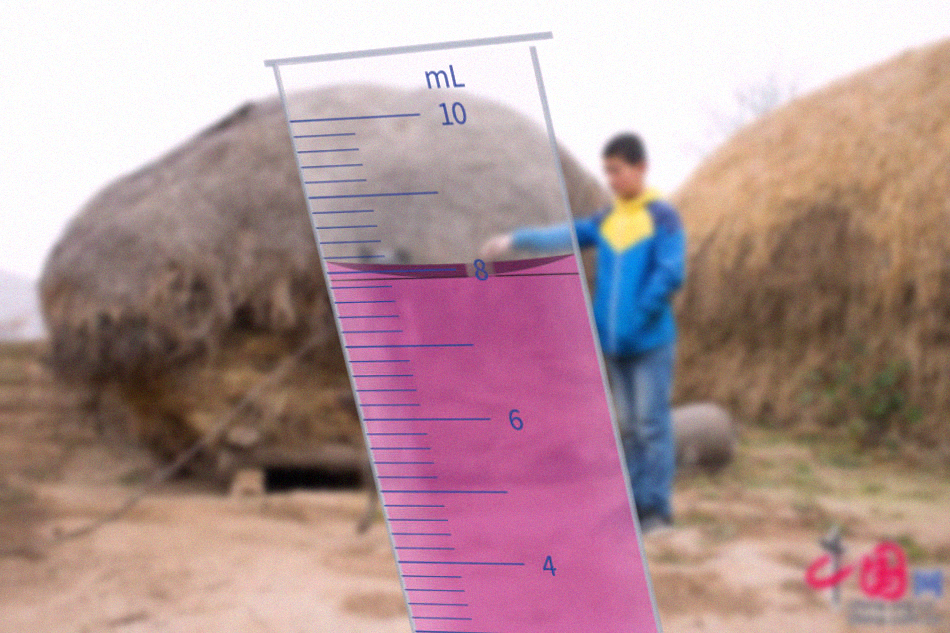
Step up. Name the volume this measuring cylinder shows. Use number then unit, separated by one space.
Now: 7.9 mL
